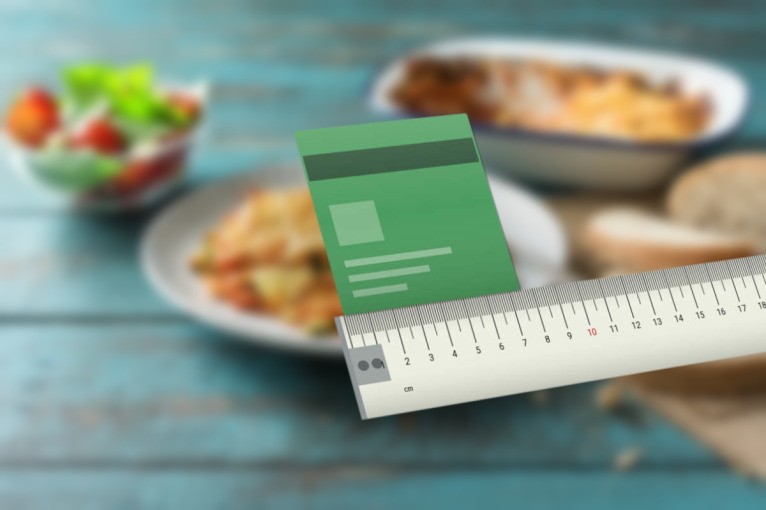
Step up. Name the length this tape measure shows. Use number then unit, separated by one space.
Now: 7.5 cm
